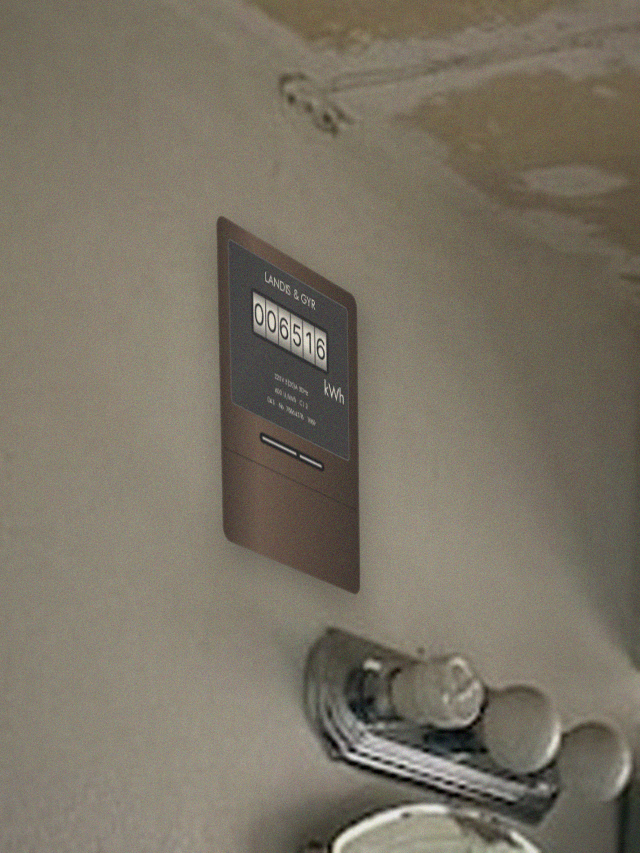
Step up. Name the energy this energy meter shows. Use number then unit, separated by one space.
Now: 6516 kWh
